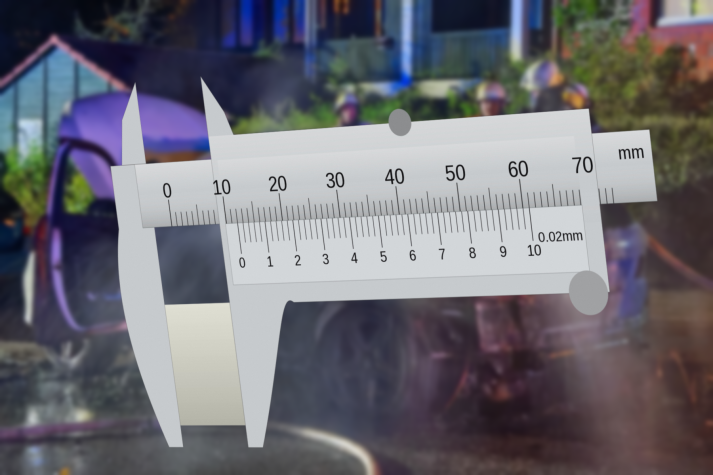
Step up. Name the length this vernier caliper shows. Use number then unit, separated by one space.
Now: 12.0 mm
